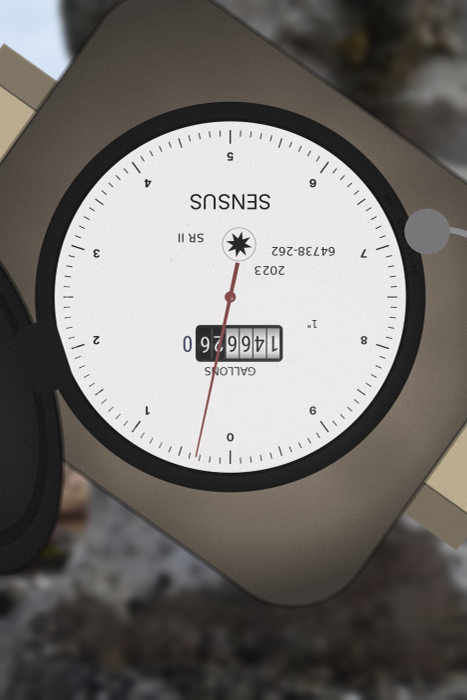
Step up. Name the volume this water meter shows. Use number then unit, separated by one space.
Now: 1466260.3 gal
